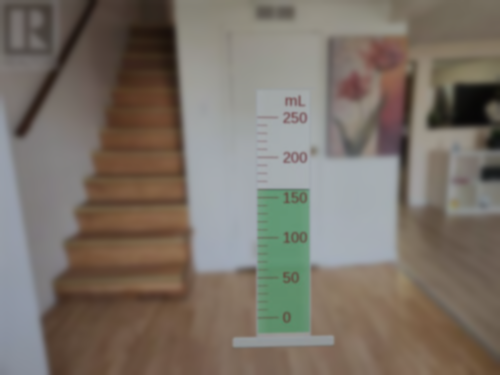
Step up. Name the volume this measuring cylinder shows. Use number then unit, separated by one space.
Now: 160 mL
